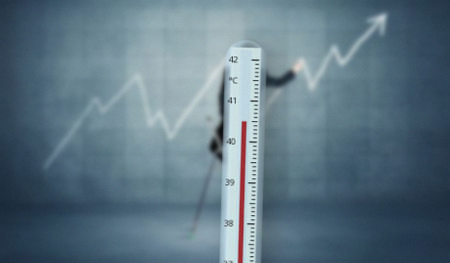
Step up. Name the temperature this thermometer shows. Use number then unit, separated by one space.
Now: 40.5 °C
